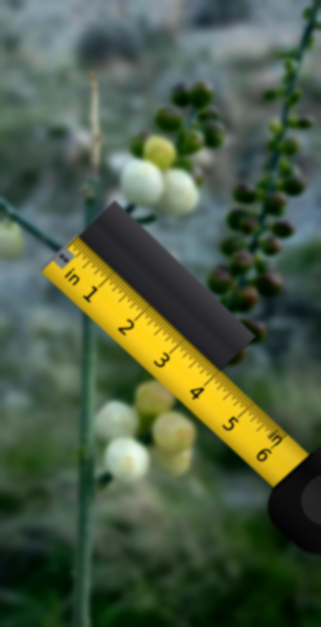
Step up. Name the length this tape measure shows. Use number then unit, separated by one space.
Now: 4 in
